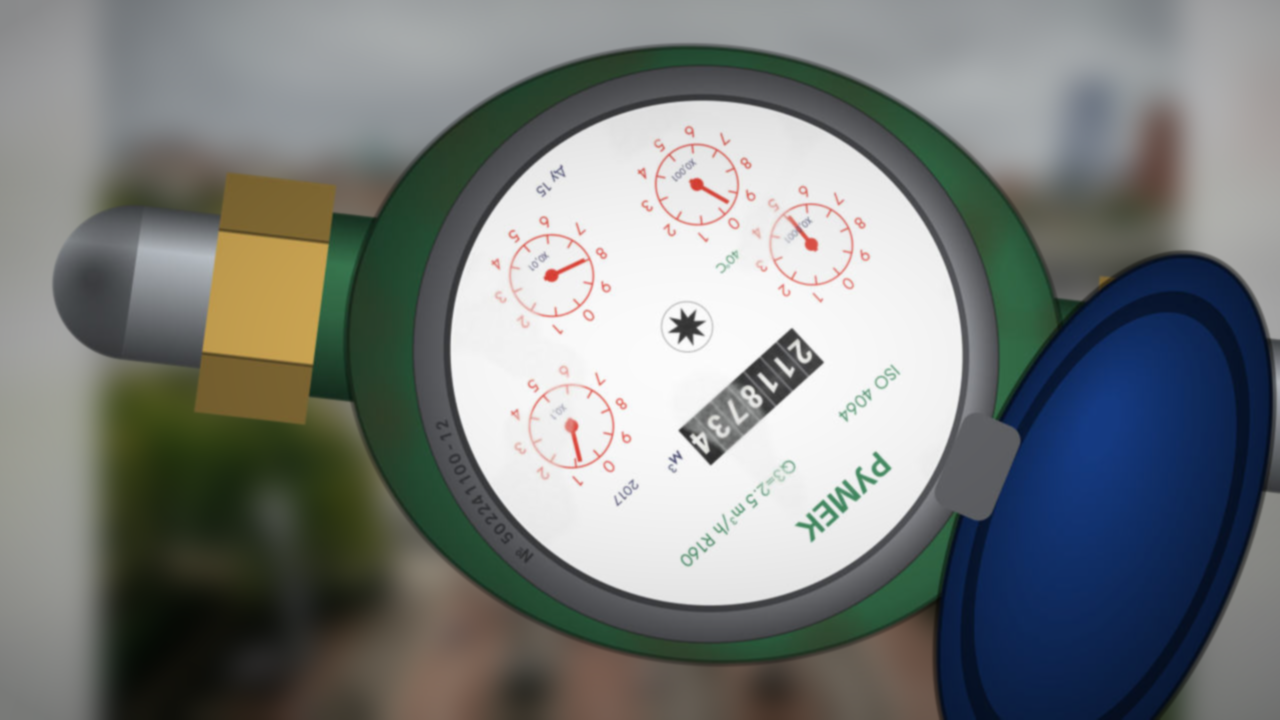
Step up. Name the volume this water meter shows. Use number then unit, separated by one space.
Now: 2118734.0795 m³
